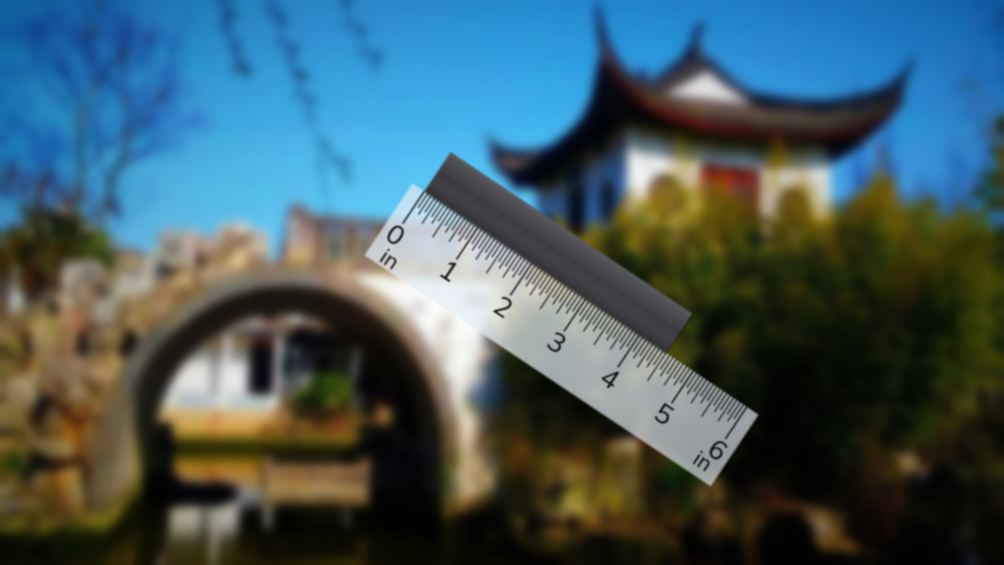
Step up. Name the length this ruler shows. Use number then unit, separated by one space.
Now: 4.5 in
